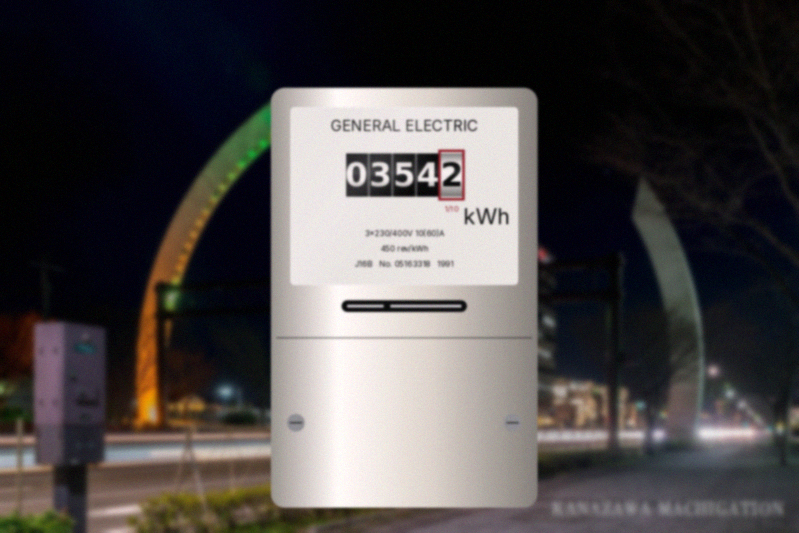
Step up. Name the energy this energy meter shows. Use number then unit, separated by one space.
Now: 354.2 kWh
